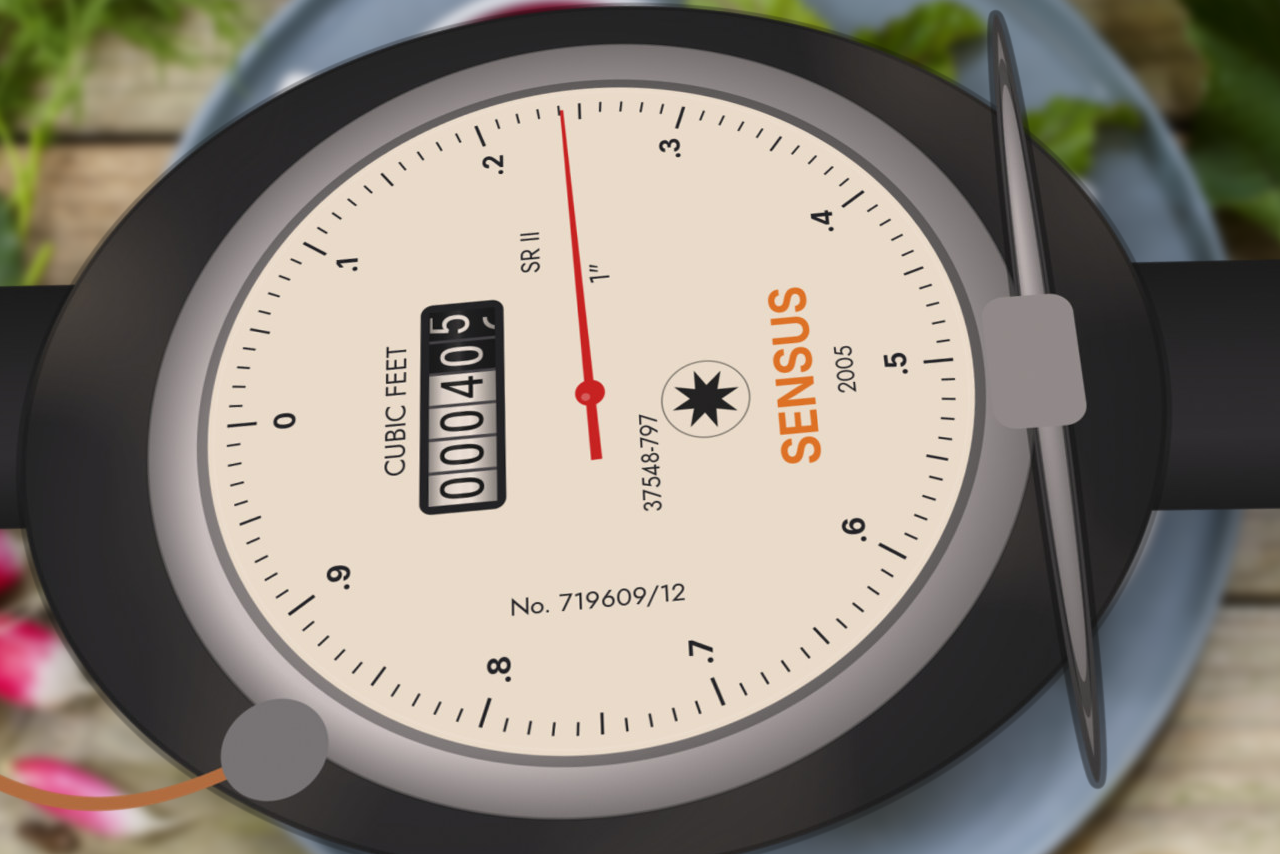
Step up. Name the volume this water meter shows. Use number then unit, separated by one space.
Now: 405.24 ft³
